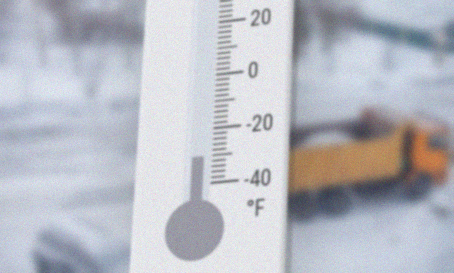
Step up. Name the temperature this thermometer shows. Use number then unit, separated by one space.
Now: -30 °F
